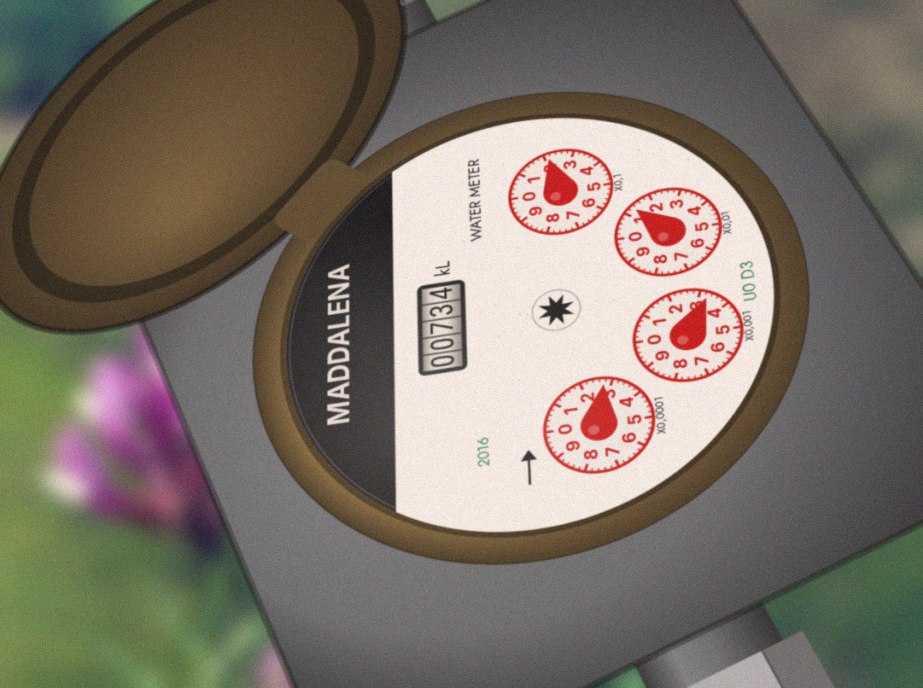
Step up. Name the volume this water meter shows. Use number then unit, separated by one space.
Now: 734.2132 kL
